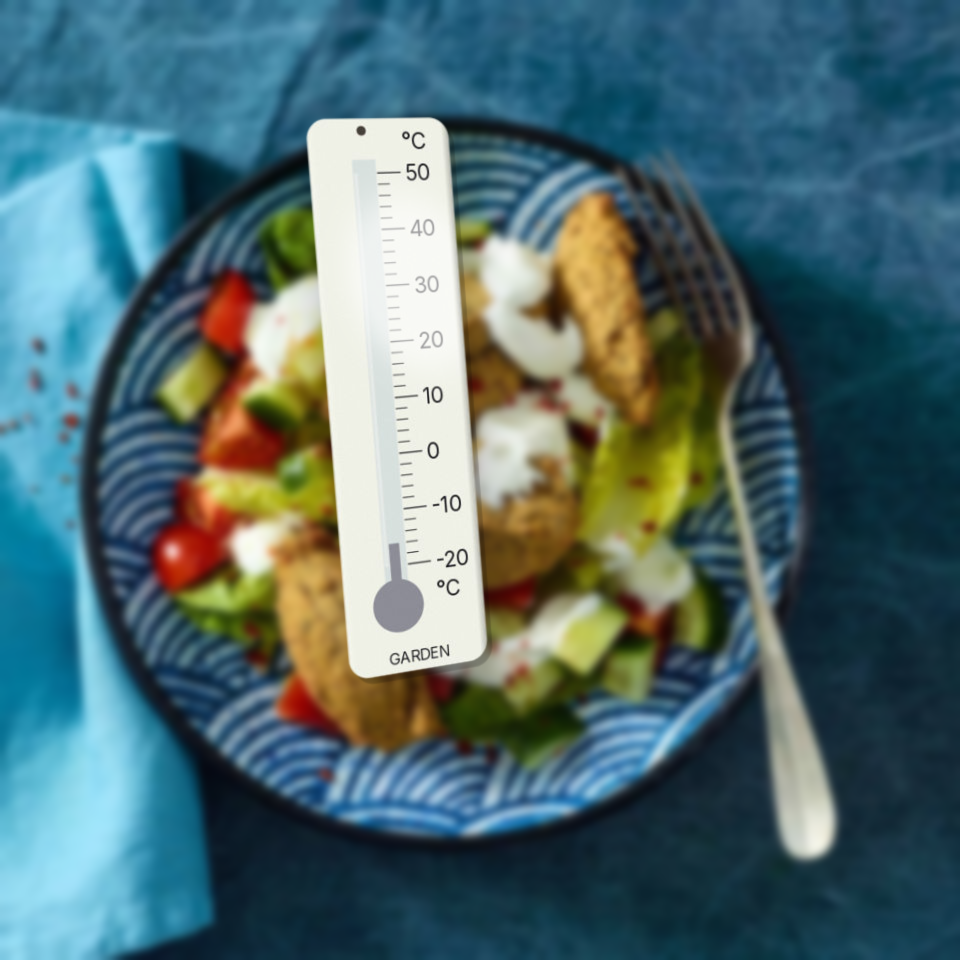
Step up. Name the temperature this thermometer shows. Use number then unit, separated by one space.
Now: -16 °C
